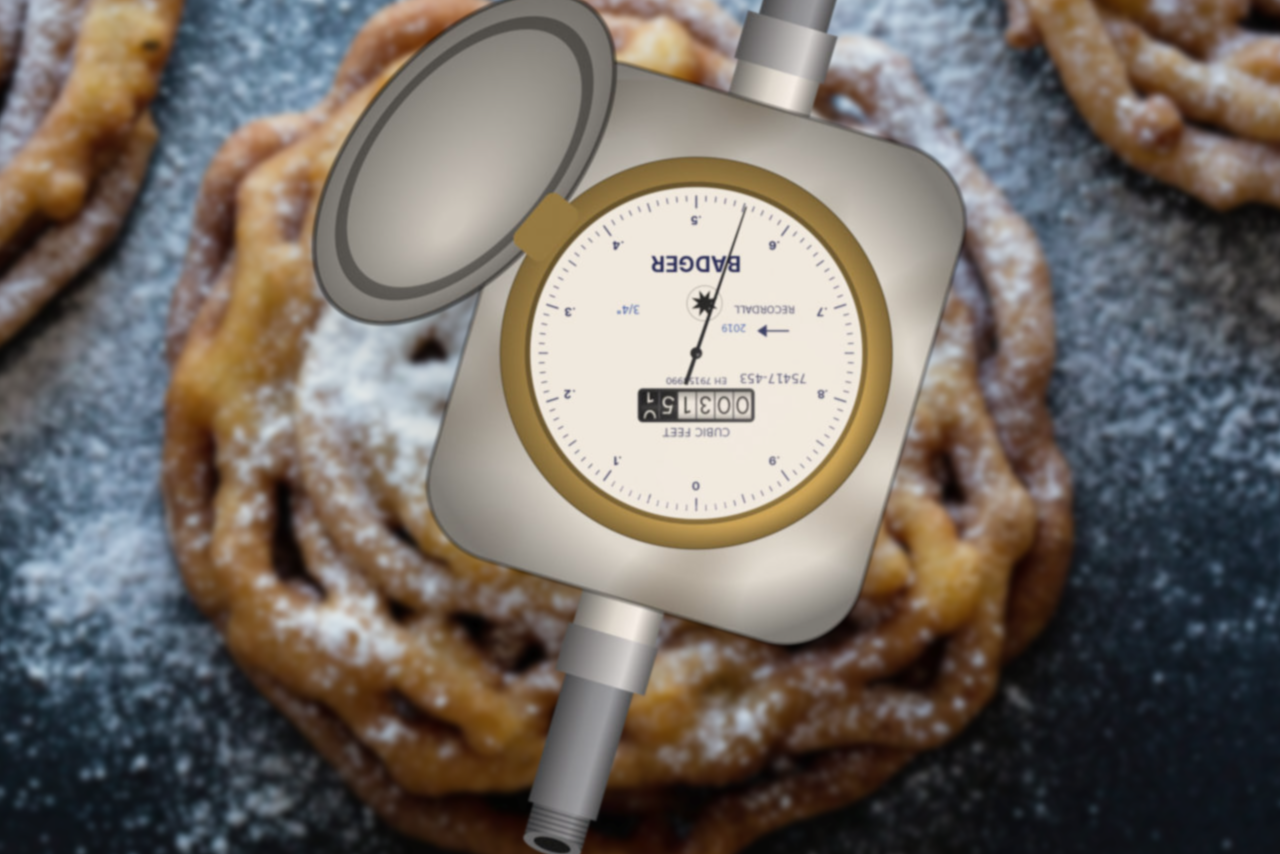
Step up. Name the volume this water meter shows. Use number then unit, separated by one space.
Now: 3150.55 ft³
